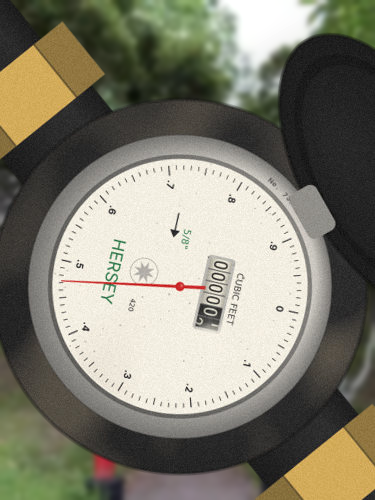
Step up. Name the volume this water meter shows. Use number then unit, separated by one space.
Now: 1.47 ft³
